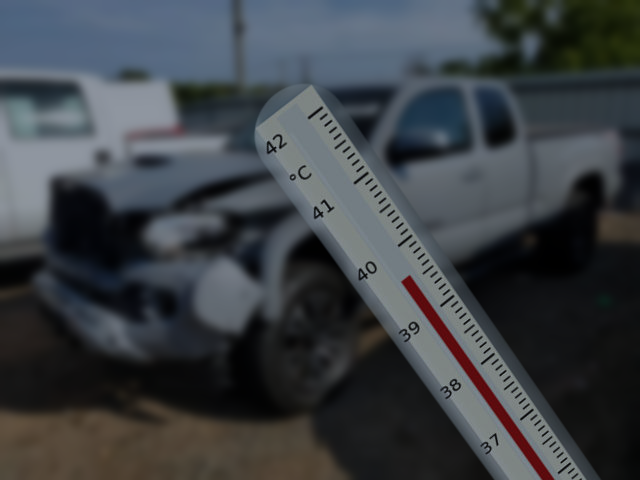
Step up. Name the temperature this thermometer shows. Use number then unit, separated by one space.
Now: 39.6 °C
